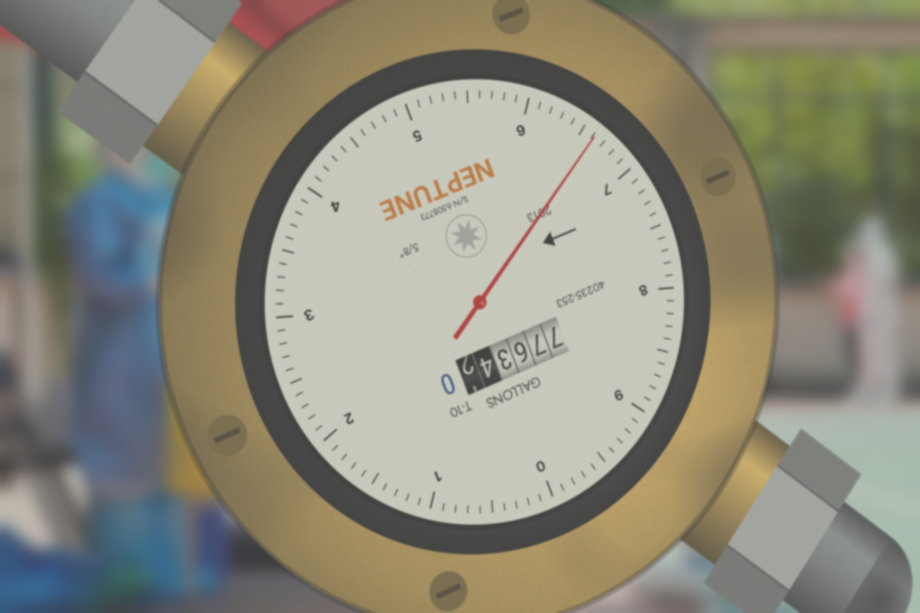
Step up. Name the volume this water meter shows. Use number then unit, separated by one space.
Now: 7763416.6 gal
